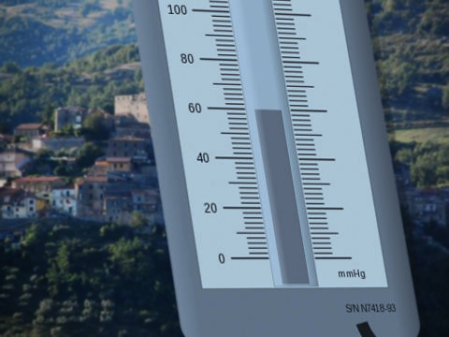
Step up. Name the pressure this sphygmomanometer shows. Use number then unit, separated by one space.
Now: 60 mmHg
